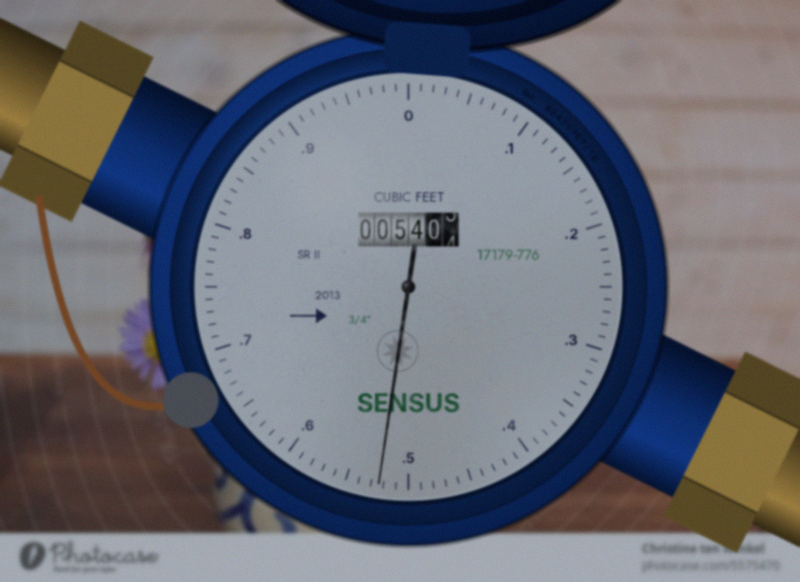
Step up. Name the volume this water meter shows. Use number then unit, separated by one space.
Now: 5403.52 ft³
